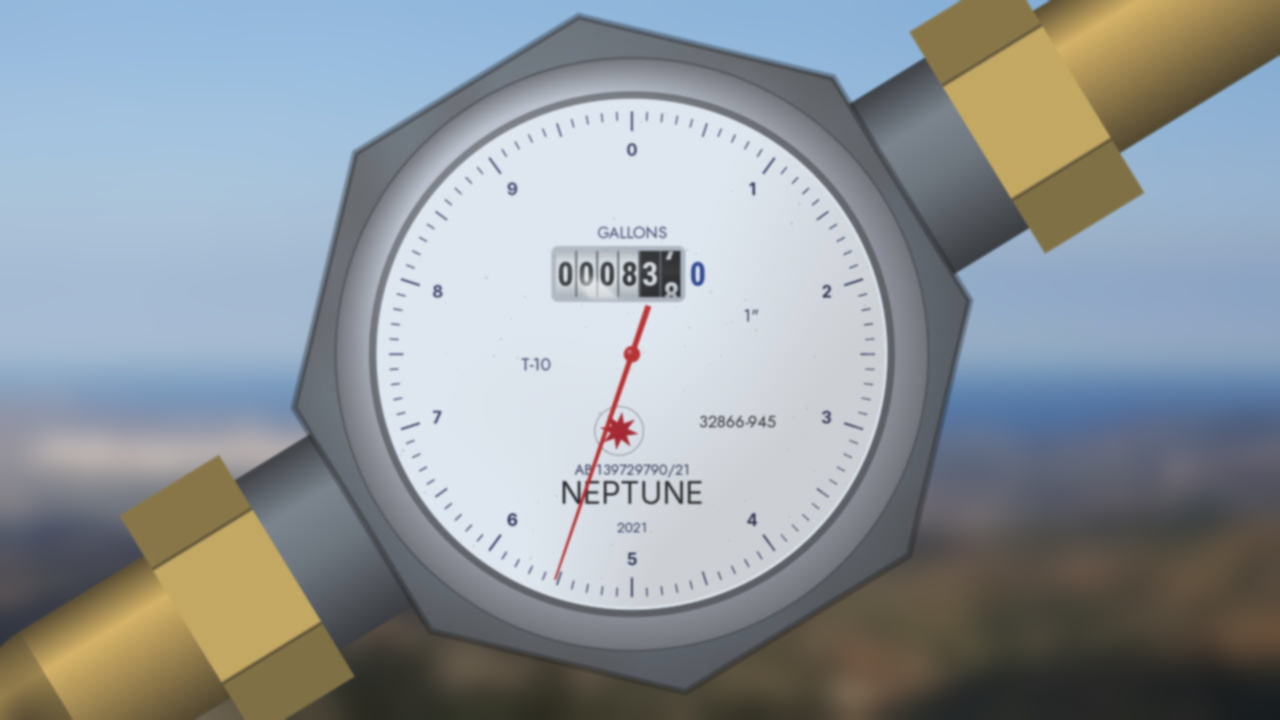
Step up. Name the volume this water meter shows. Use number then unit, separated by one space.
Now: 8375.5 gal
